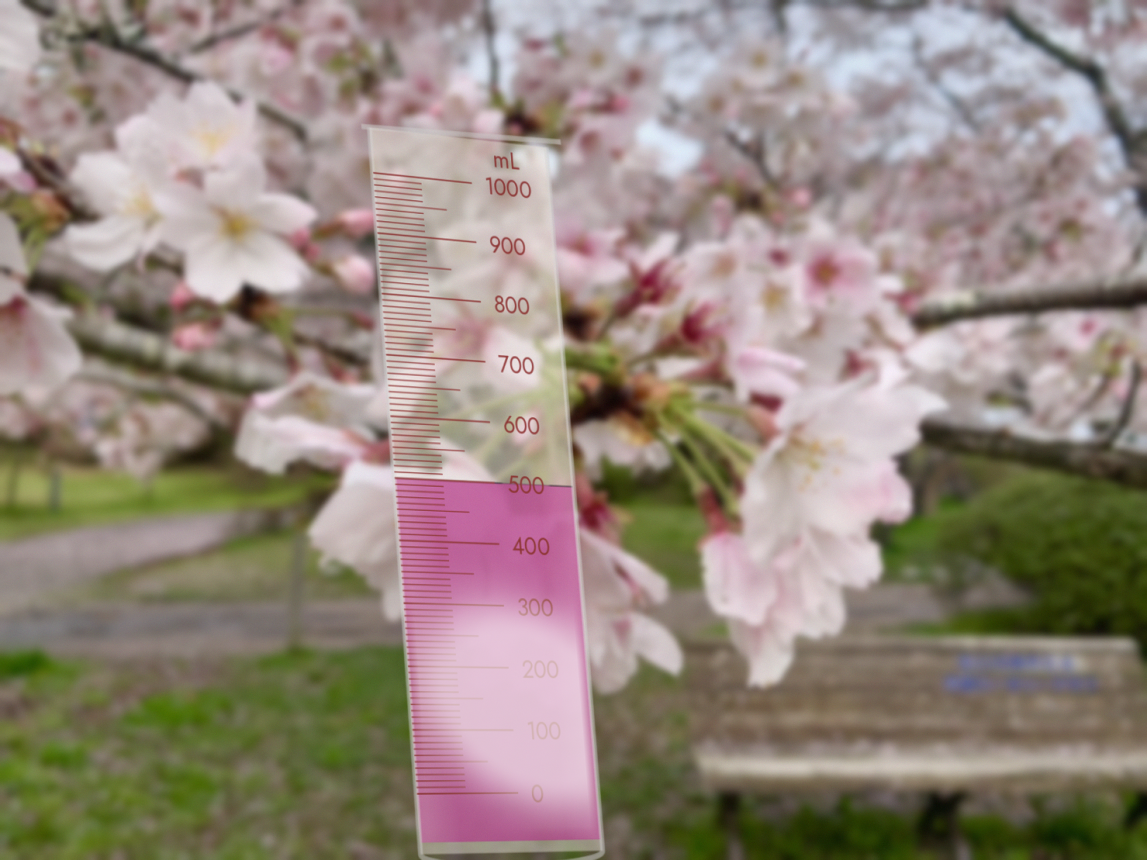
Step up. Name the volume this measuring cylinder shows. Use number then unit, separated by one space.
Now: 500 mL
